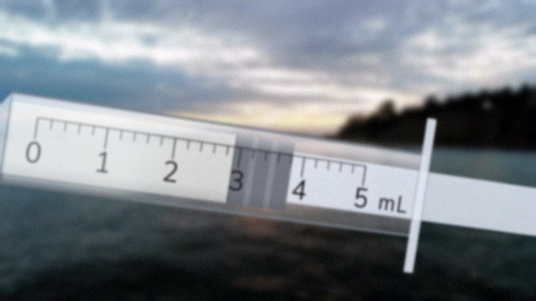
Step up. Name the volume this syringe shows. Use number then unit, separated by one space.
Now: 2.9 mL
